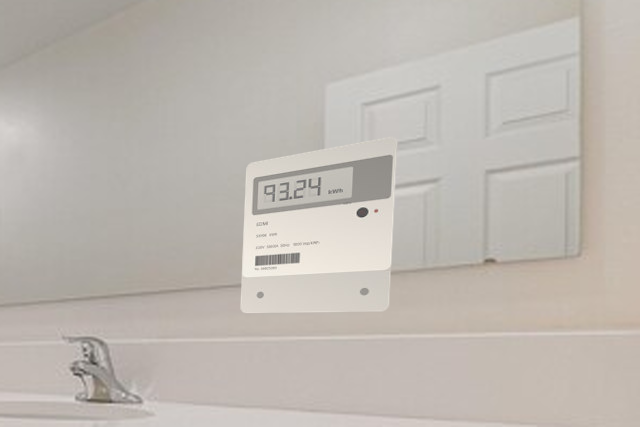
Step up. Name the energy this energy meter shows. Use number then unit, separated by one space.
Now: 93.24 kWh
